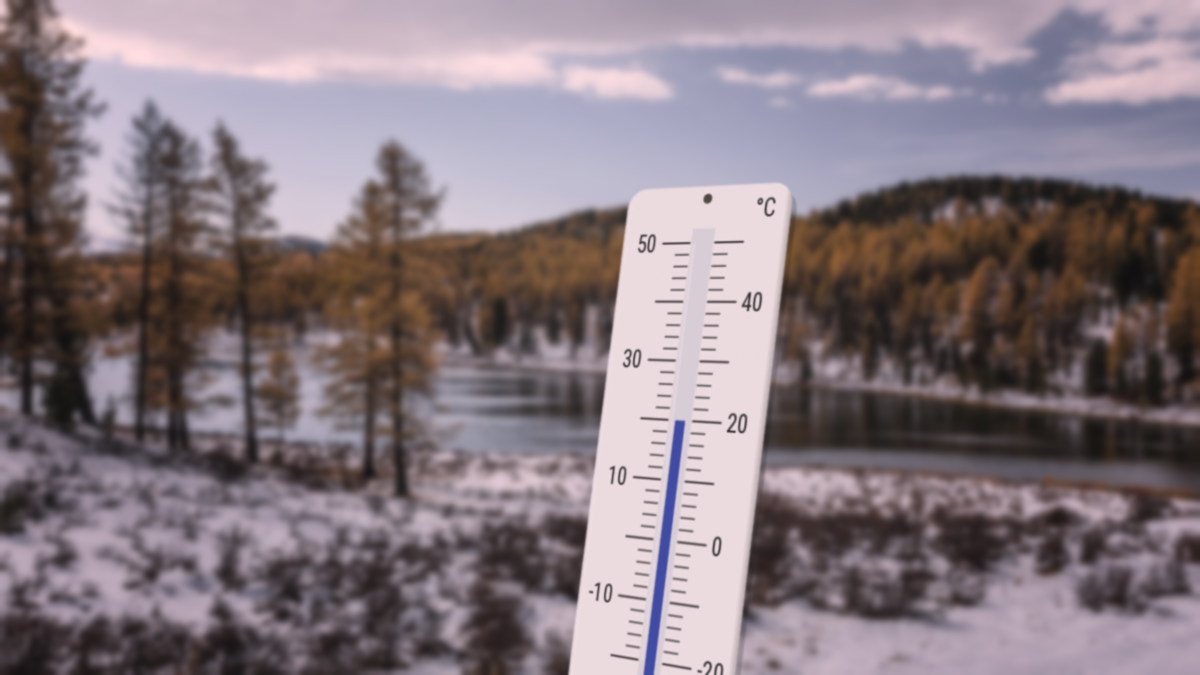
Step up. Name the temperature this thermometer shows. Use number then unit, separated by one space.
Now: 20 °C
